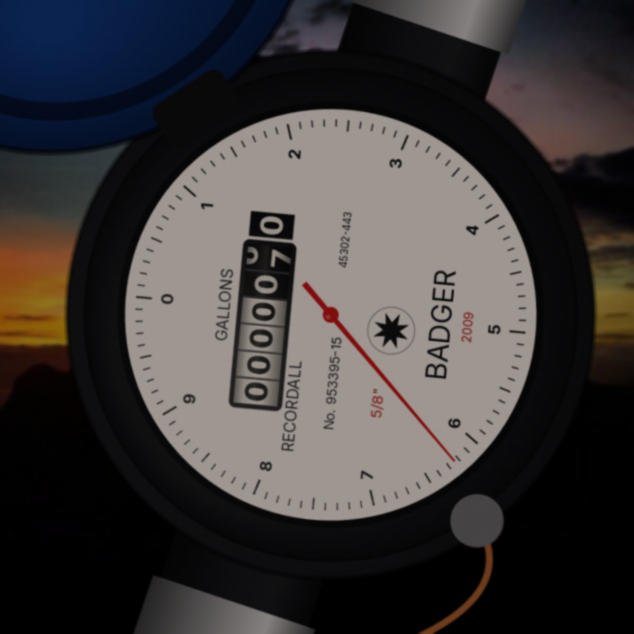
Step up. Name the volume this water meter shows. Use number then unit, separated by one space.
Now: 66.2 gal
